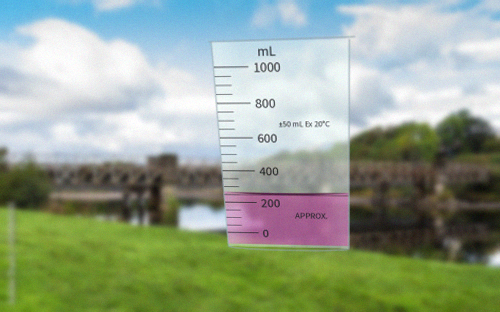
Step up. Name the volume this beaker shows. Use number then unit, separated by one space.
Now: 250 mL
